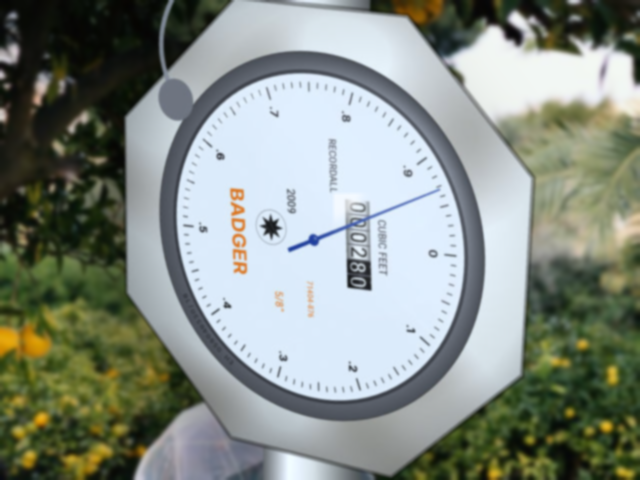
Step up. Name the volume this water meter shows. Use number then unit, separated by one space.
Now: 279.93 ft³
